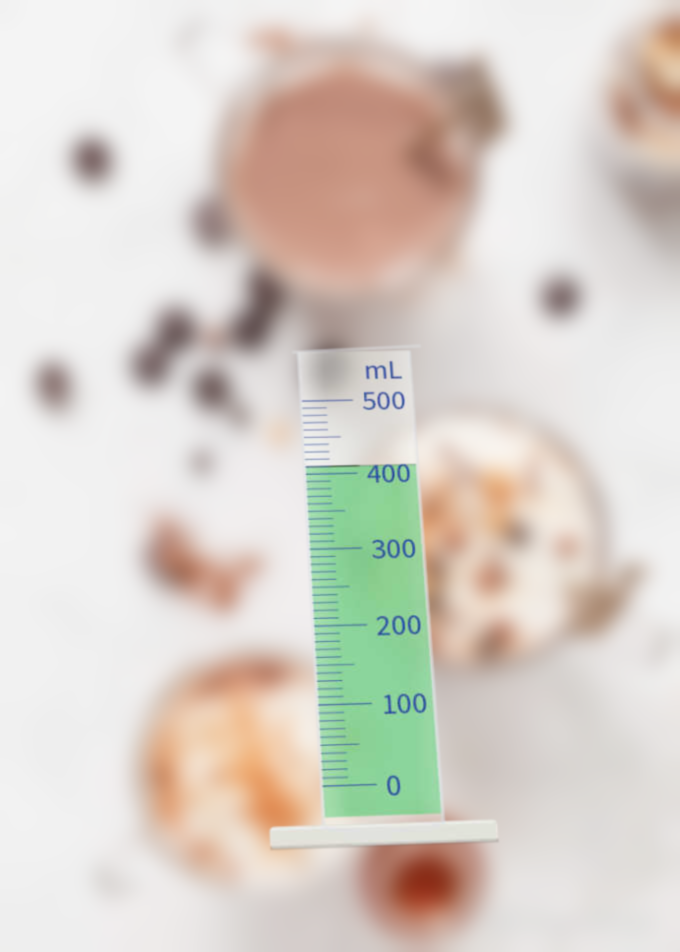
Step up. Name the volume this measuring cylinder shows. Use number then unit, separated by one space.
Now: 410 mL
